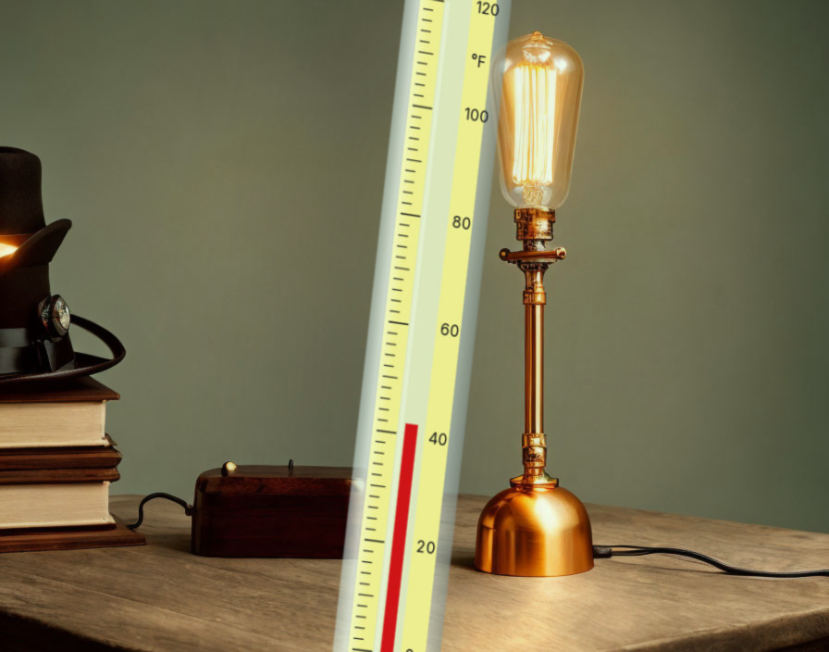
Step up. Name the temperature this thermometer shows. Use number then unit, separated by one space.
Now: 42 °F
